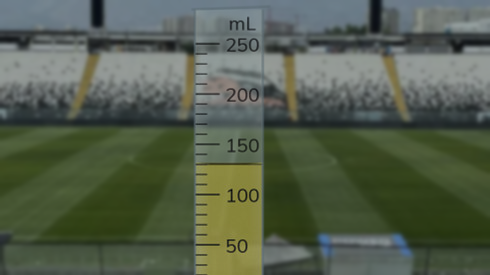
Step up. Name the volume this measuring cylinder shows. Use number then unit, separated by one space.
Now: 130 mL
